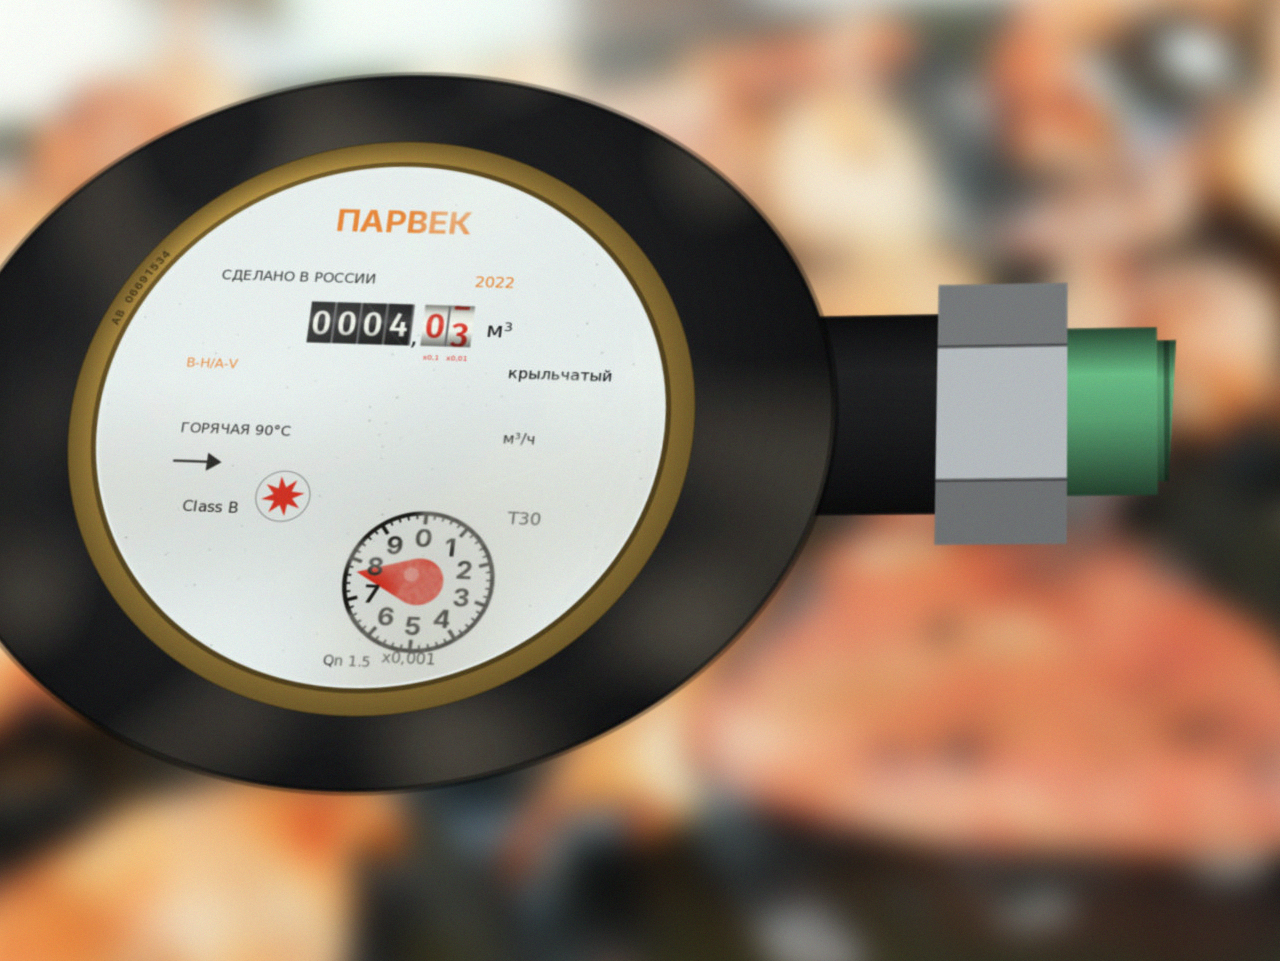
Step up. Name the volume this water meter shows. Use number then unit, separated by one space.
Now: 4.027 m³
